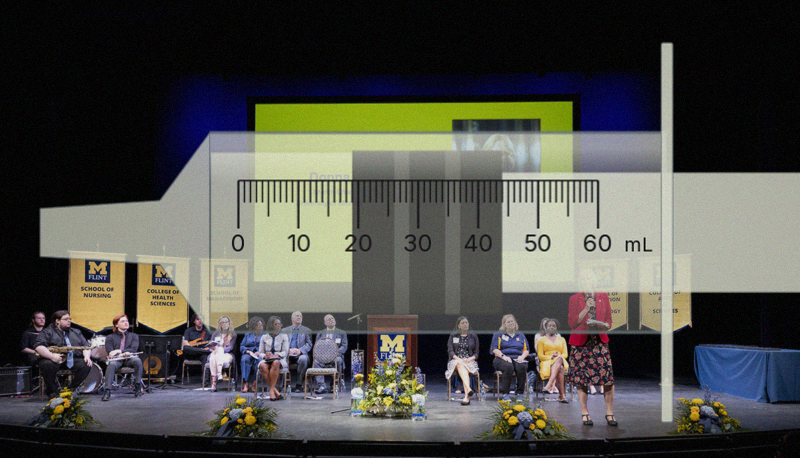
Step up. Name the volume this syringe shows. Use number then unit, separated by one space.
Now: 19 mL
